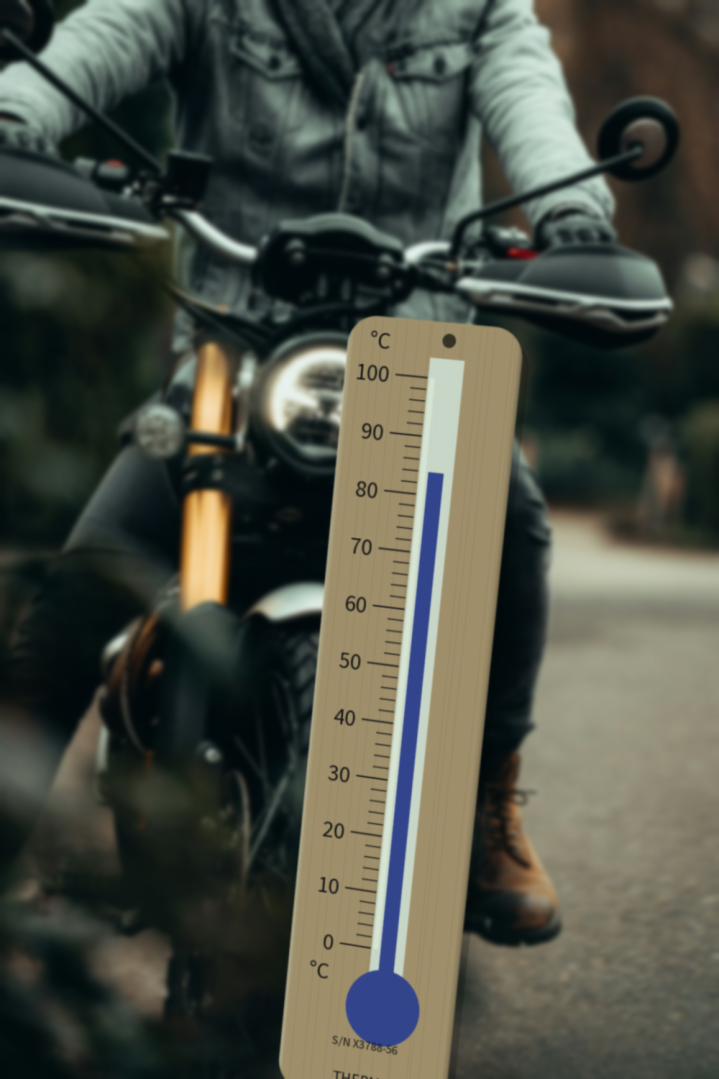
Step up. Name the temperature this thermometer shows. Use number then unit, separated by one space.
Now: 84 °C
